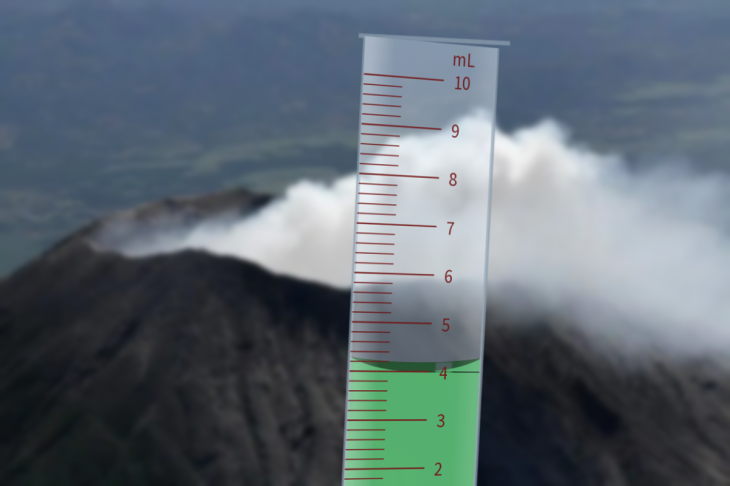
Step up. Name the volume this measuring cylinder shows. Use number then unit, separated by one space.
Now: 4 mL
